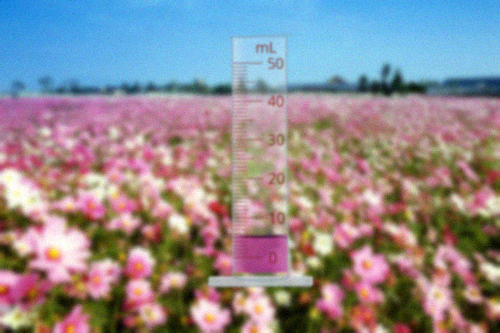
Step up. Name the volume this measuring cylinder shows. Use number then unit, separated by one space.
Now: 5 mL
